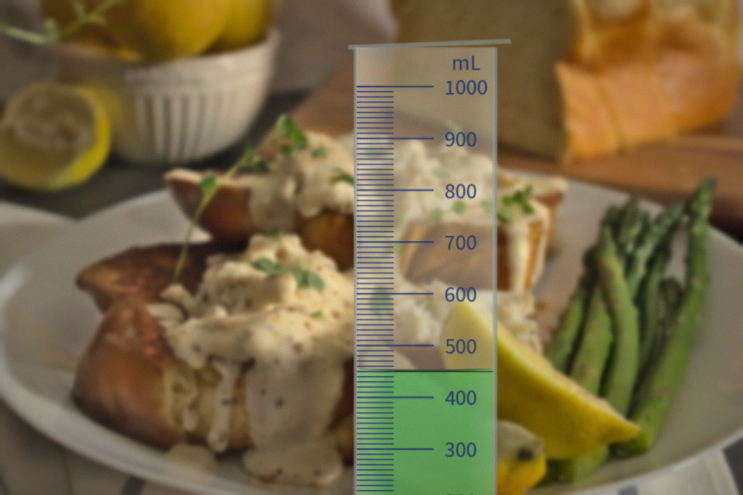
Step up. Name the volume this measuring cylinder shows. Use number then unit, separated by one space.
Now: 450 mL
